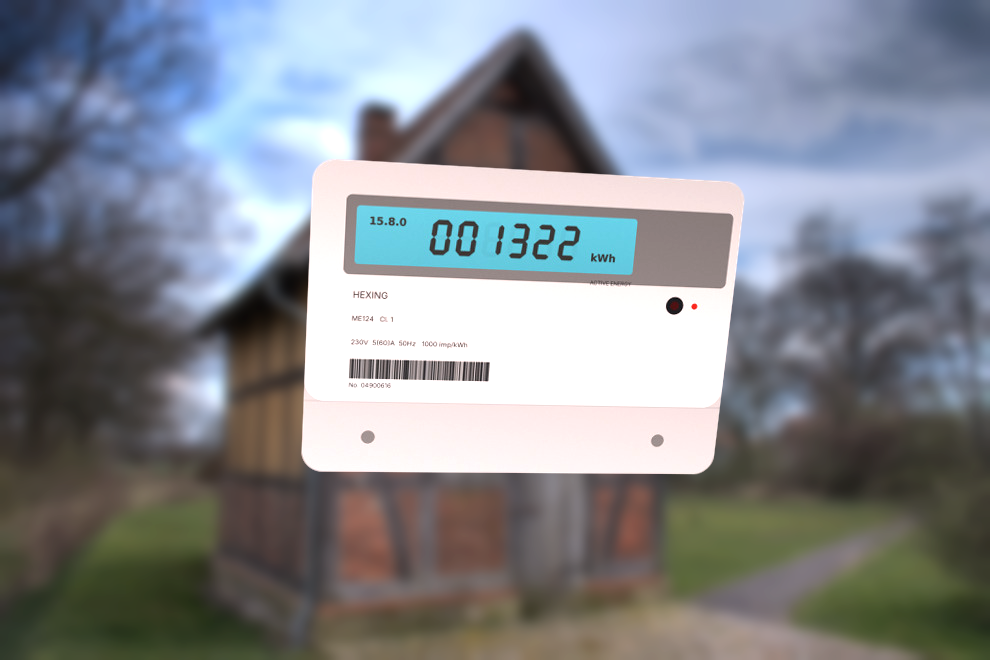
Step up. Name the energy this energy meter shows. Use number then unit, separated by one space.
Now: 1322 kWh
